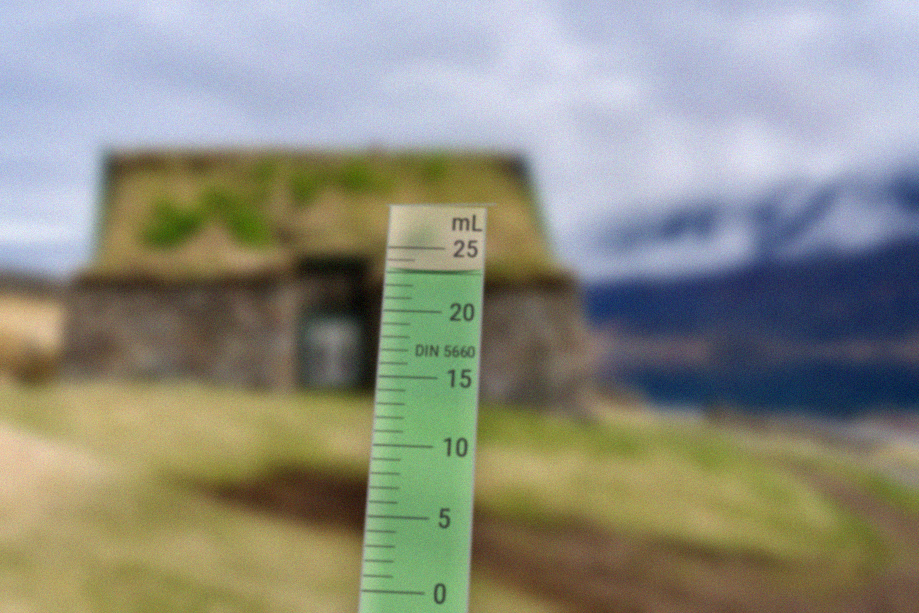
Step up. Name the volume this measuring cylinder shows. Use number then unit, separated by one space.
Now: 23 mL
